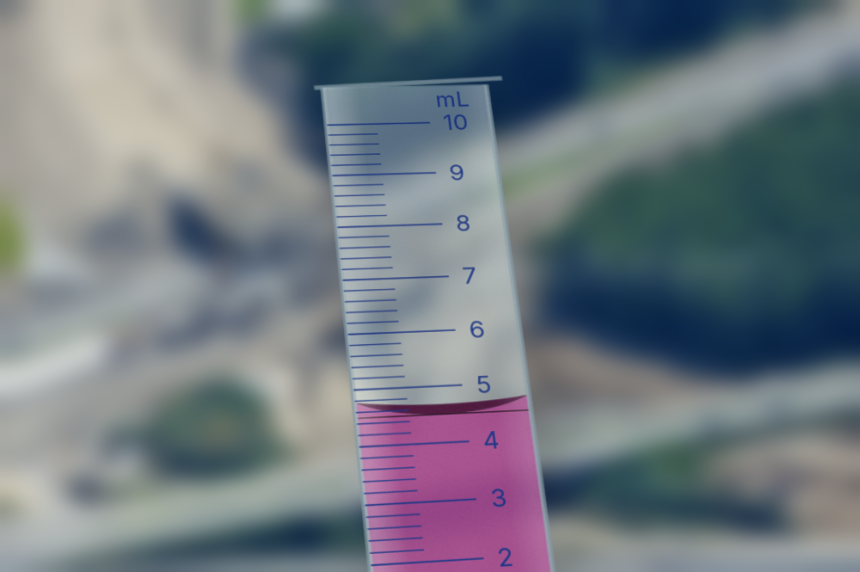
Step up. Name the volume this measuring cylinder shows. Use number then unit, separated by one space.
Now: 4.5 mL
